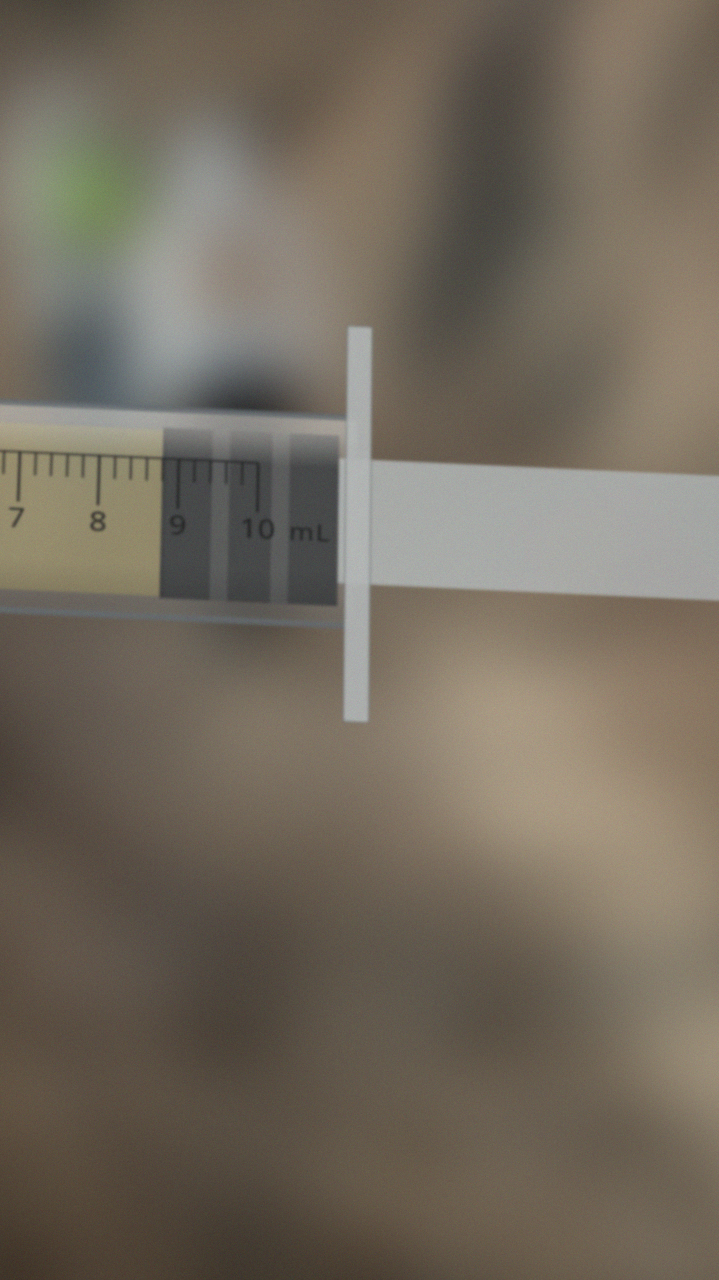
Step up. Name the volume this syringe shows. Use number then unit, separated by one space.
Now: 8.8 mL
